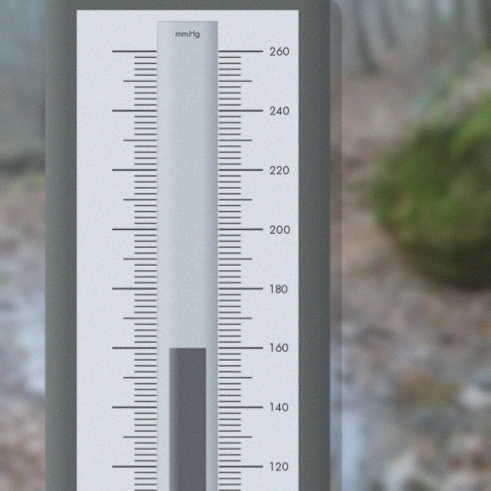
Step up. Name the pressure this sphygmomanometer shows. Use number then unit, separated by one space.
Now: 160 mmHg
